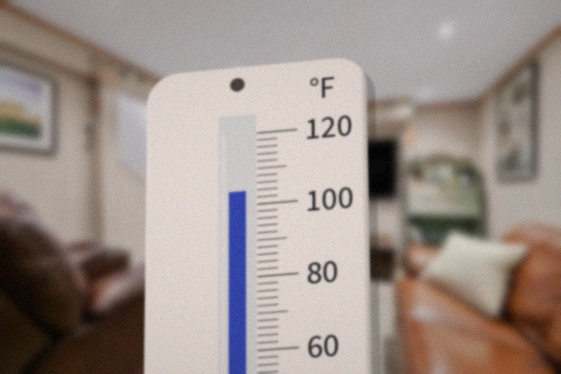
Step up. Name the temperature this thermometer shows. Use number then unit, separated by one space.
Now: 104 °F
